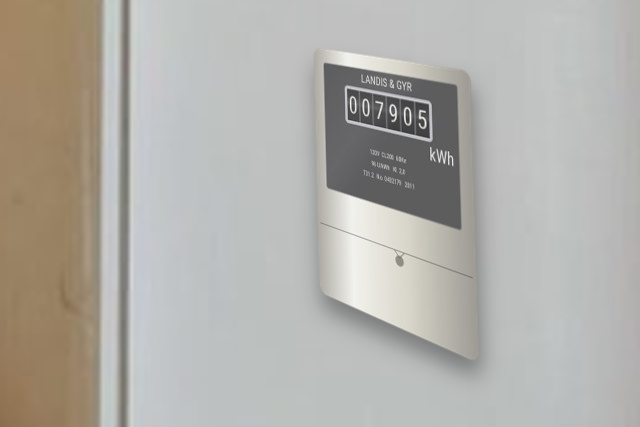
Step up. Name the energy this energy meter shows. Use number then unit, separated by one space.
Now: 7905 kWh
